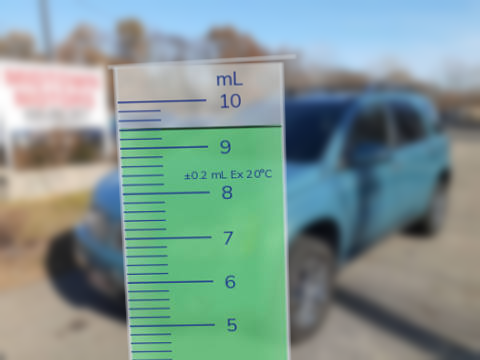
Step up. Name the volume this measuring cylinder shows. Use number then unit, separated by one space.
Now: 9.4 mL
